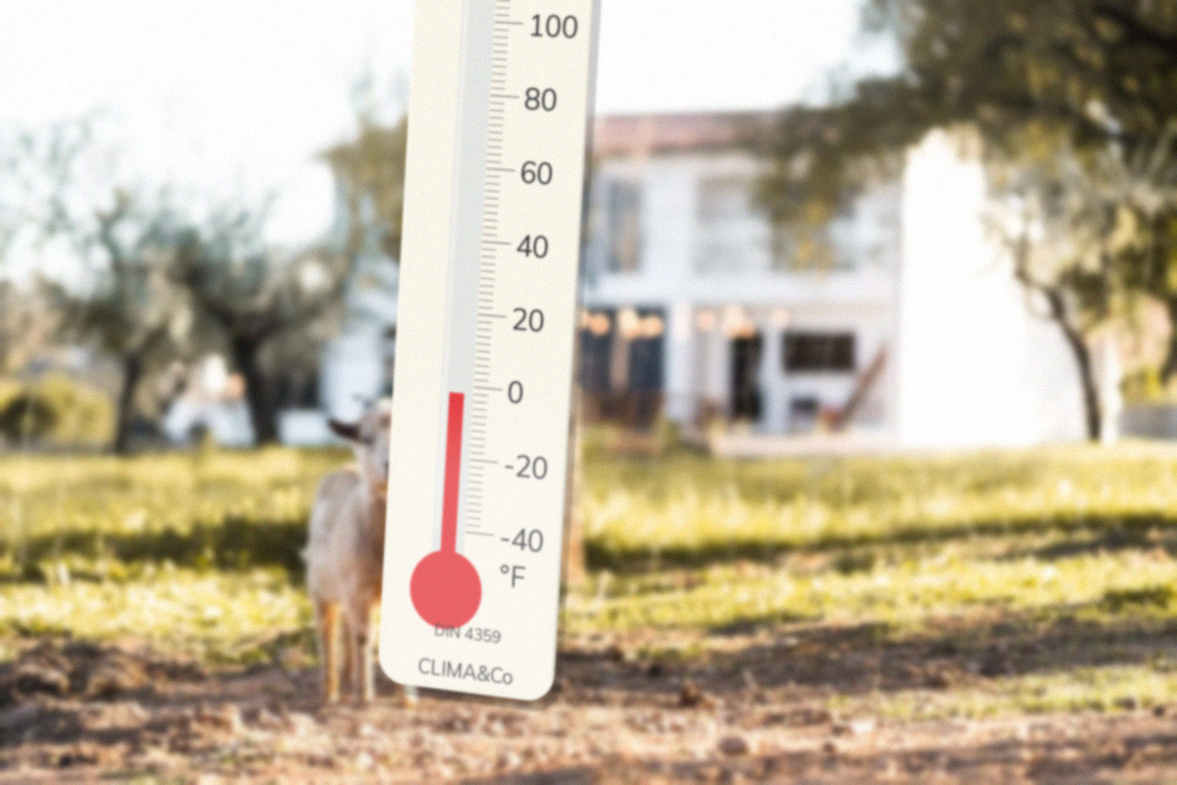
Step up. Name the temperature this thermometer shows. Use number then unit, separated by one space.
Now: -2 °F
